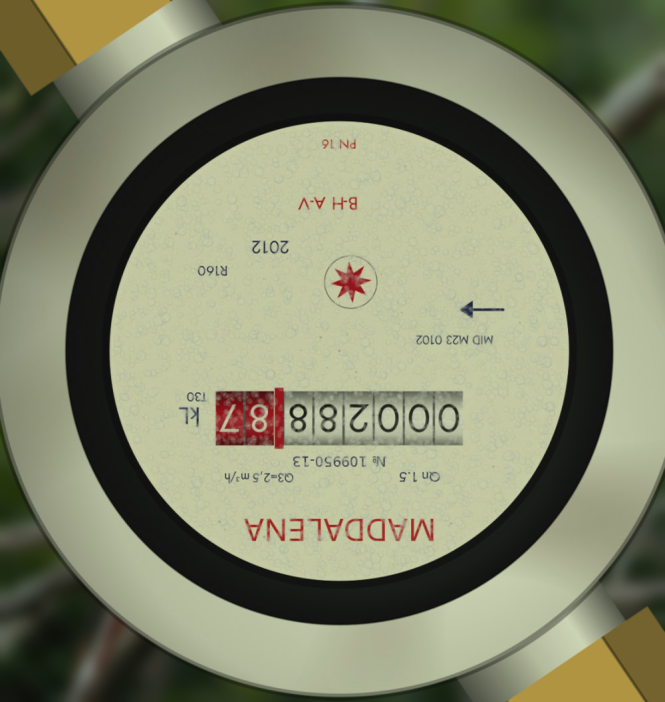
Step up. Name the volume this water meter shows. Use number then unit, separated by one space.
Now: 288.87 kL
